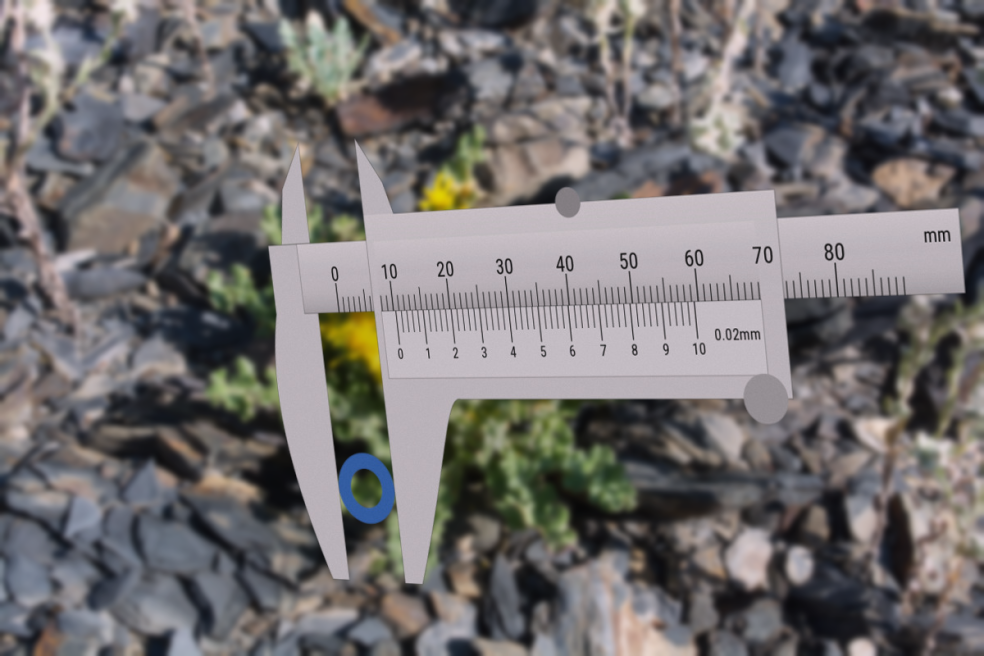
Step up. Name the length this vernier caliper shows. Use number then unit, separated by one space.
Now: 10.4 mm
